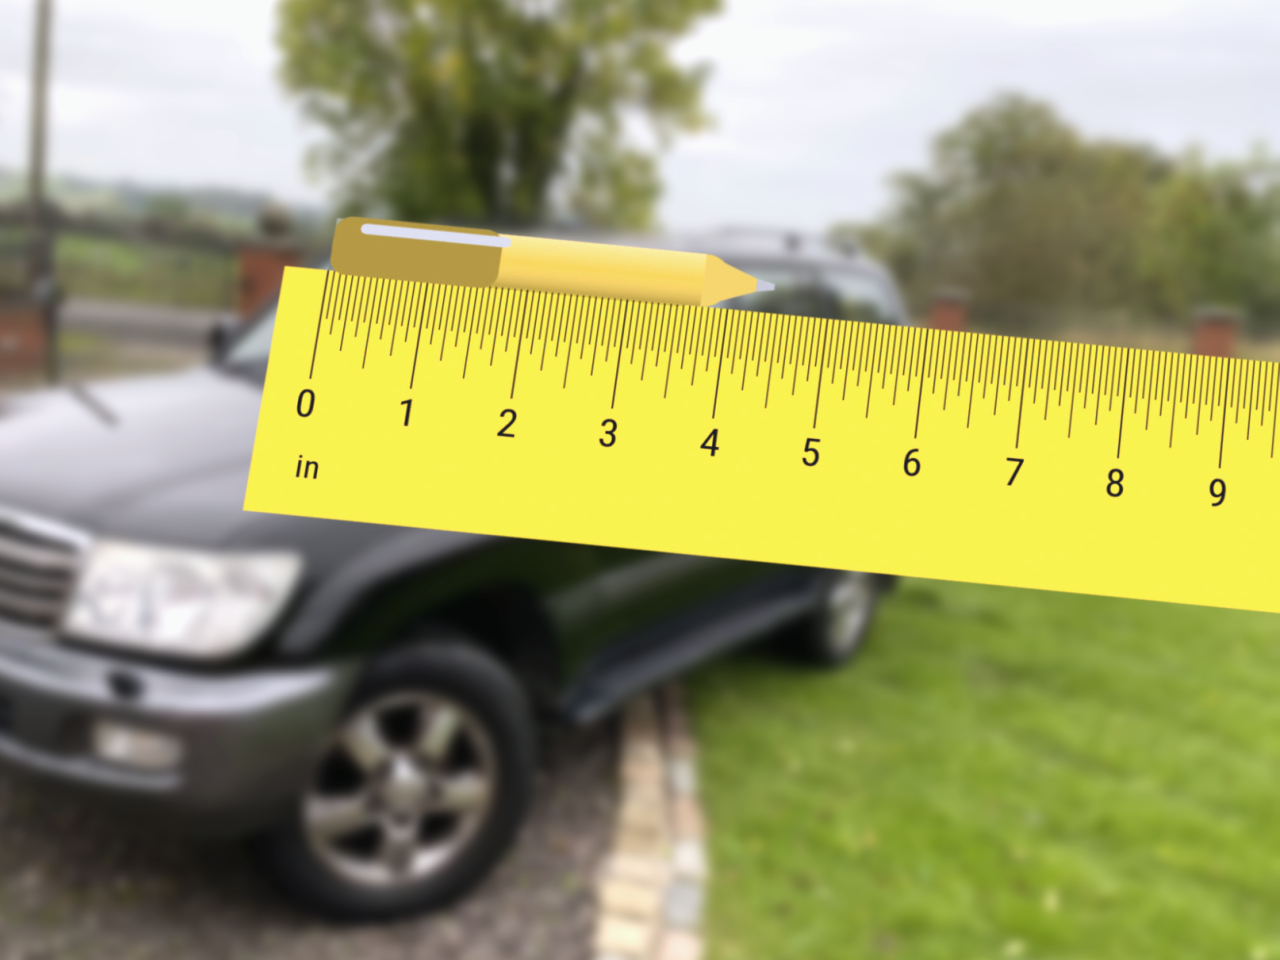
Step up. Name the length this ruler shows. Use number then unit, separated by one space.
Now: 4.4375 in
